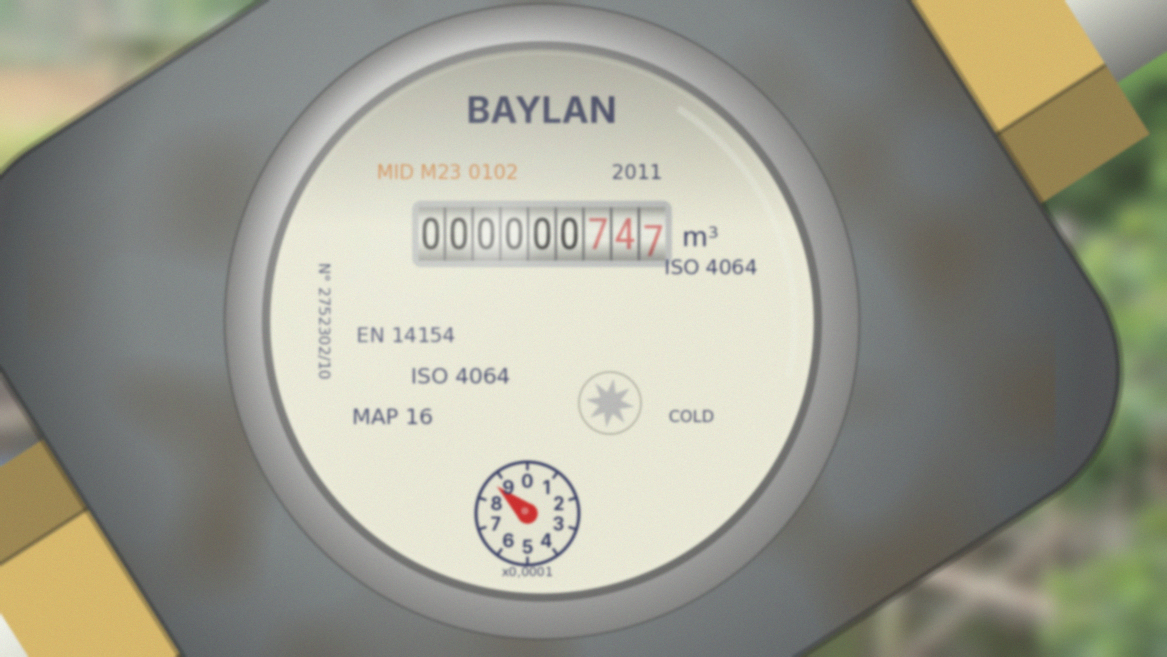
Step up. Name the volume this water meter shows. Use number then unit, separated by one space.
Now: 0.7468 m³
